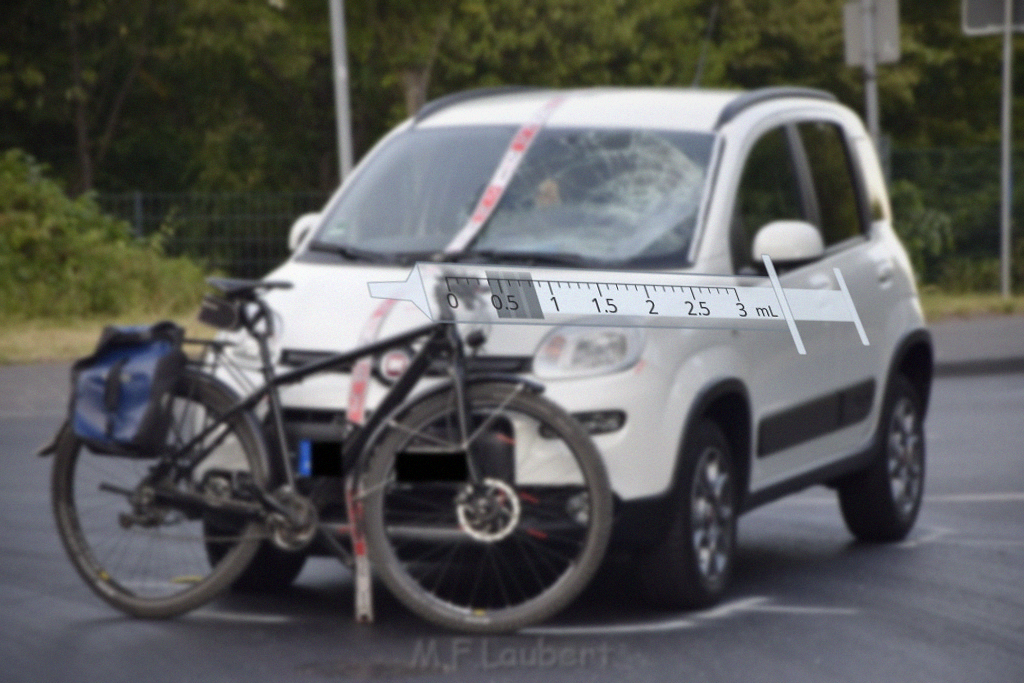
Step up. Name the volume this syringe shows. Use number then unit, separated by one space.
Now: 0.4 mL
